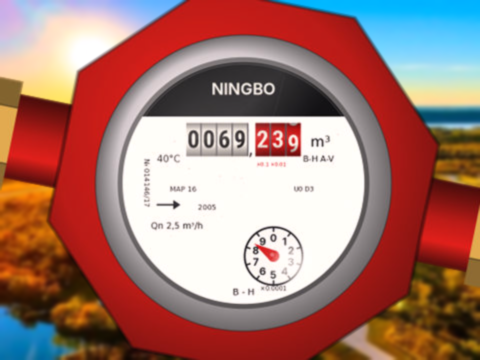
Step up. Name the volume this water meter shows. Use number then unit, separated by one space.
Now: 69.2388 m³
